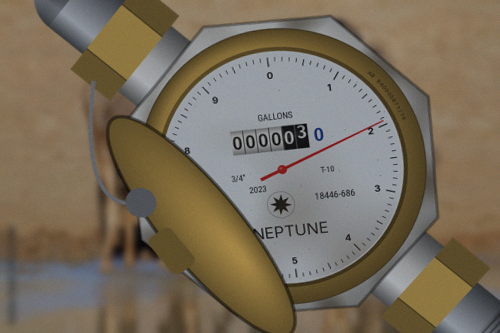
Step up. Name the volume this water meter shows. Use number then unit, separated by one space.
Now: 31.9 gal
